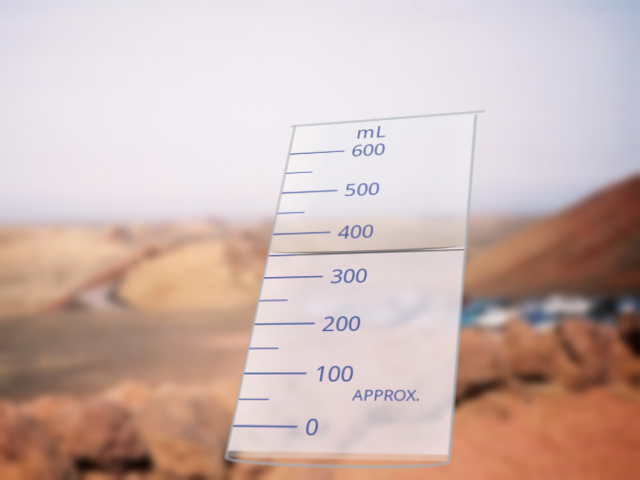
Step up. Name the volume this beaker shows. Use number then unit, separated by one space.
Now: 350 mL
